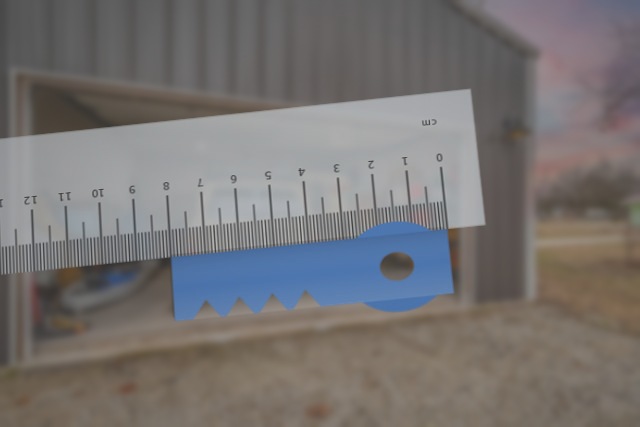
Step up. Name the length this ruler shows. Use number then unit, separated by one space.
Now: 8 cm
